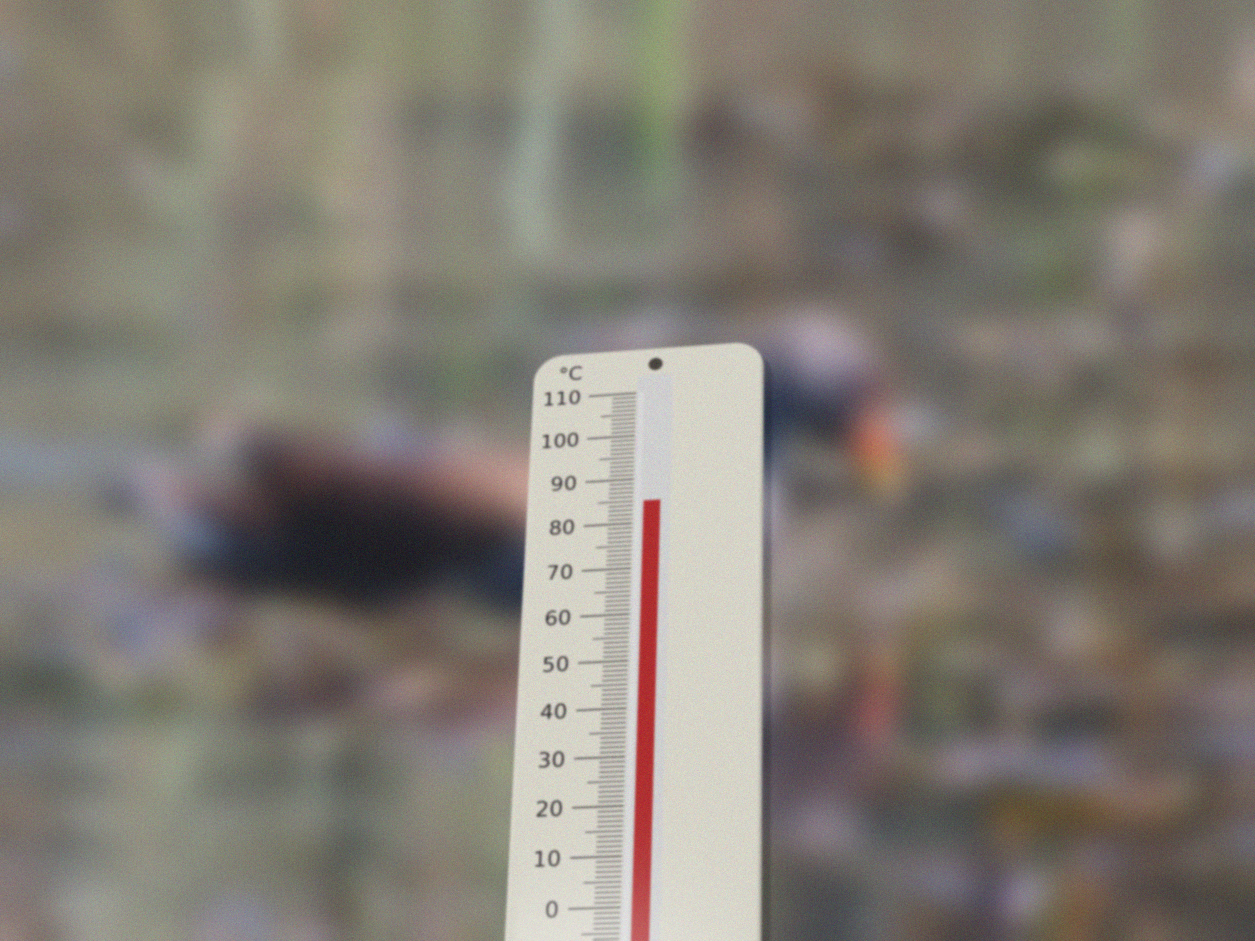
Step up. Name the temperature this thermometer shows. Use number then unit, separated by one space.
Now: 85 °C
